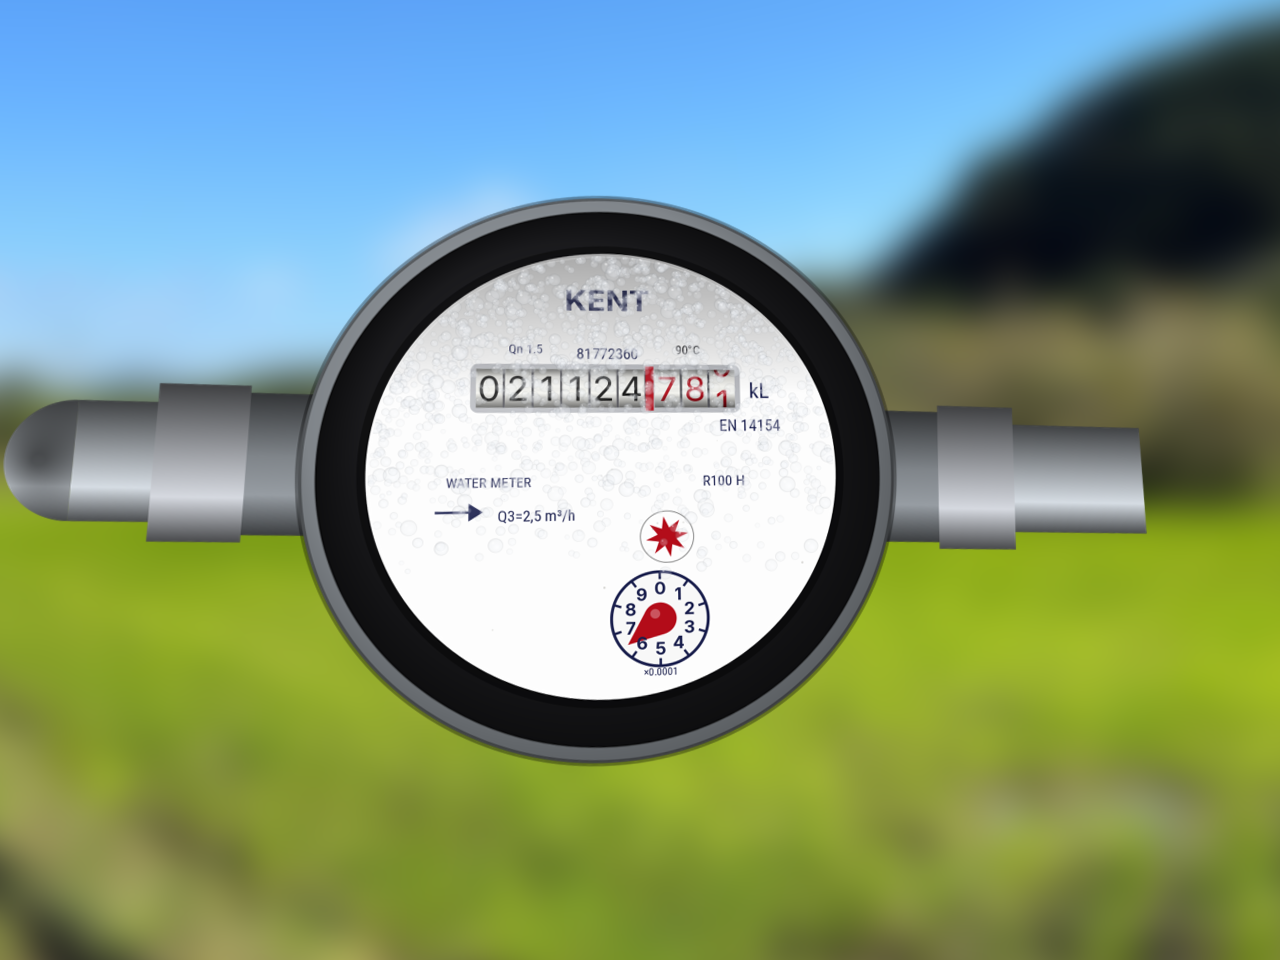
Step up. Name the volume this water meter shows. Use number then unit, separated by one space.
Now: 21124.7806 kL
